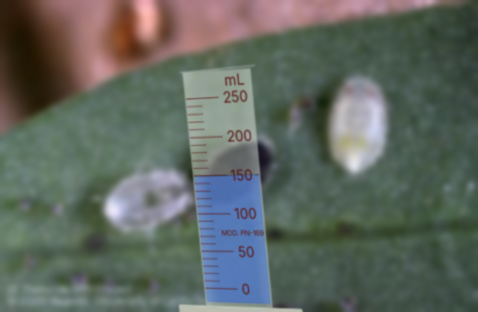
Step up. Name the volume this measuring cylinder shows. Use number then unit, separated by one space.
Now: 150 mL
